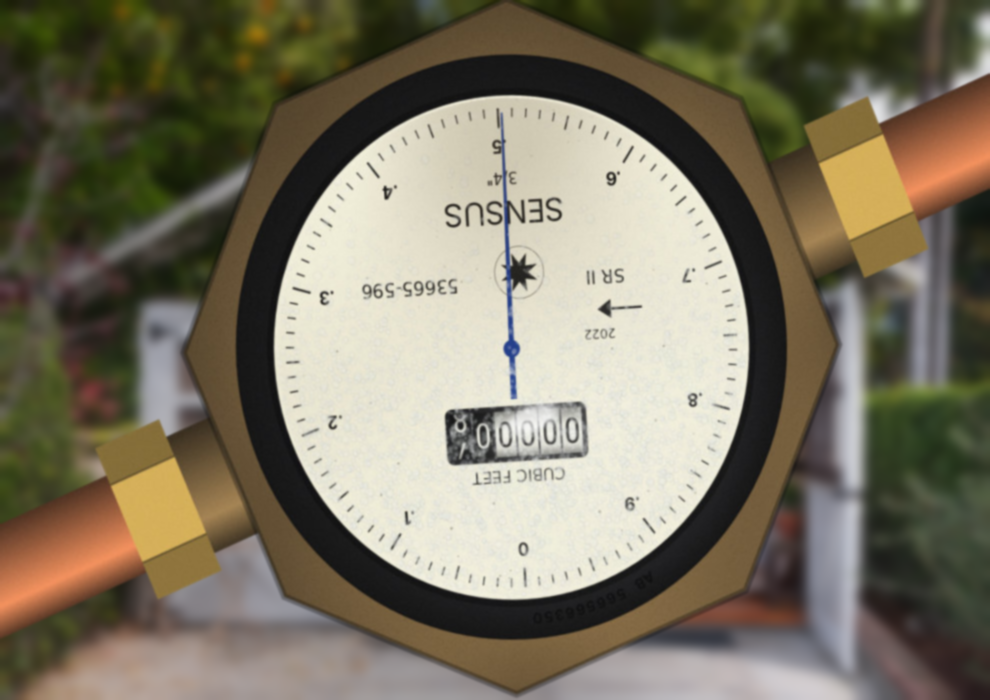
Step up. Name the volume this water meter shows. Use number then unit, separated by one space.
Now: 7.50 ft³
